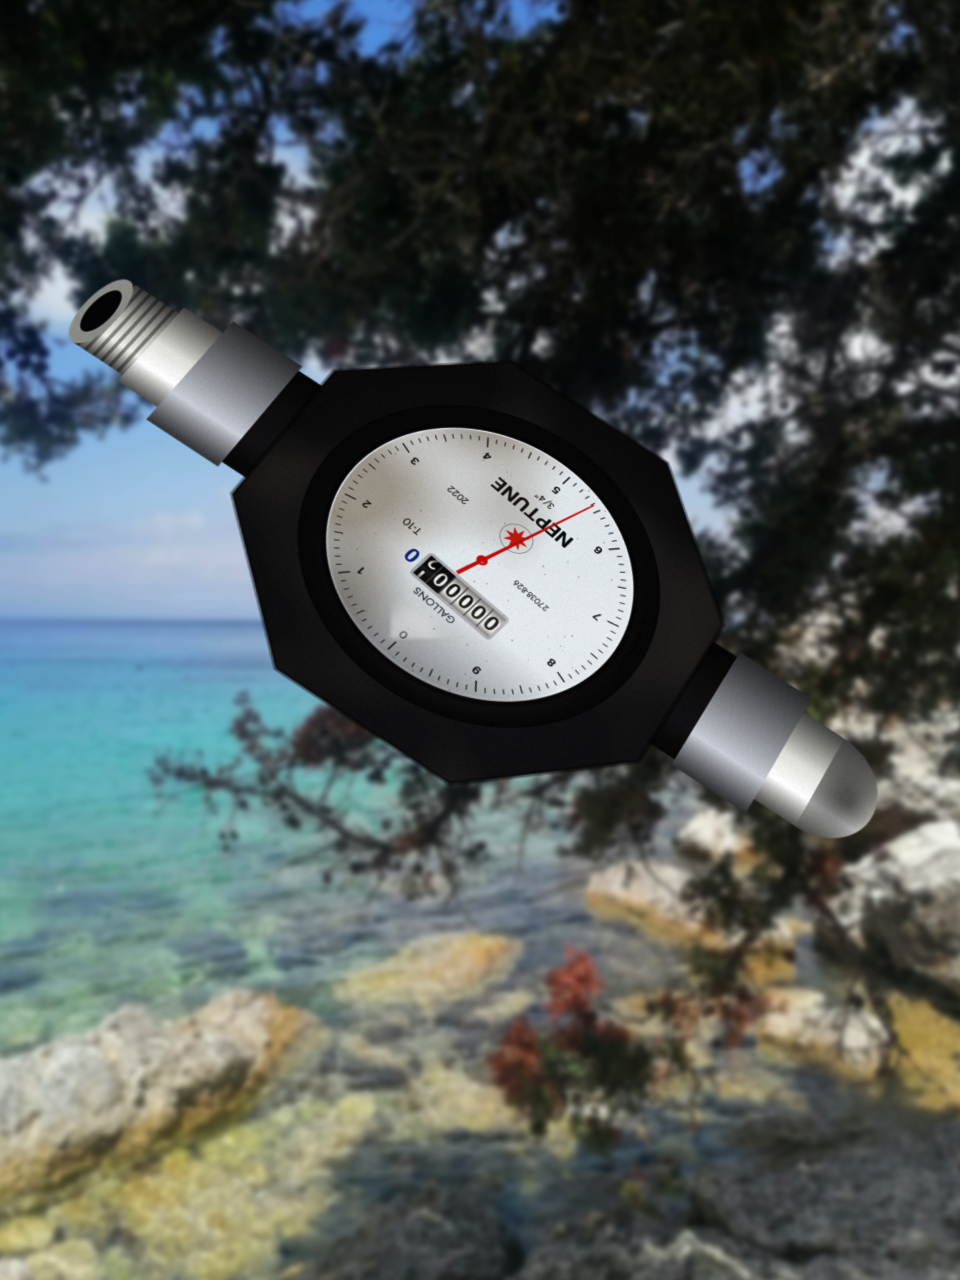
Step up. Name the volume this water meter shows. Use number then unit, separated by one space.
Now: 15.4 gal
